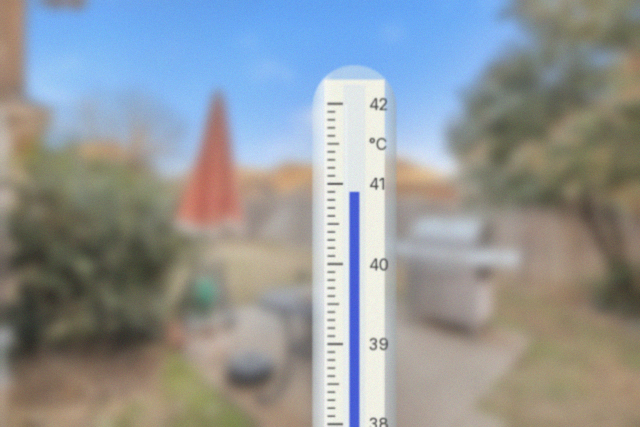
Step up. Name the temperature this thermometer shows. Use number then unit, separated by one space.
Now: 40.9 °C
